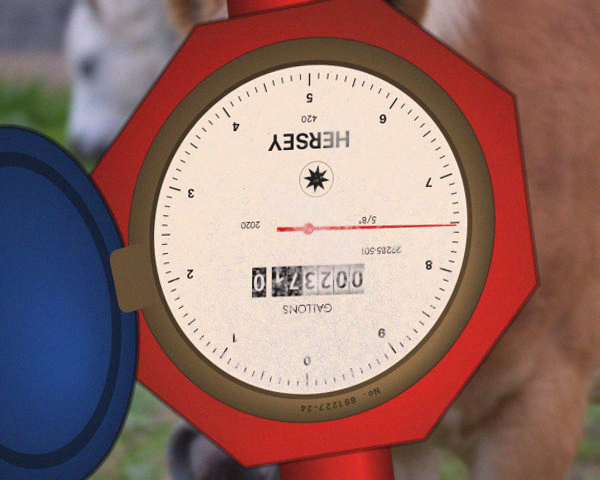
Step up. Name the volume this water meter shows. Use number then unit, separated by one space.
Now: 23707.5 gal
